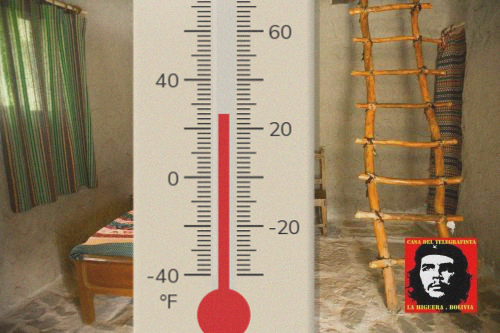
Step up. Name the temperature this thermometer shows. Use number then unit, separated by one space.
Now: 26 °F
